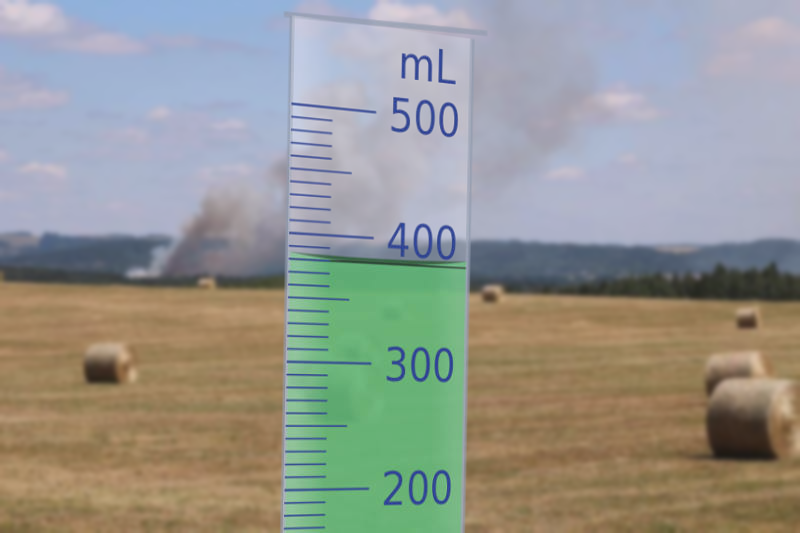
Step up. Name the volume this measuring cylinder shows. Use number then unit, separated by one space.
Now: 380 mL
